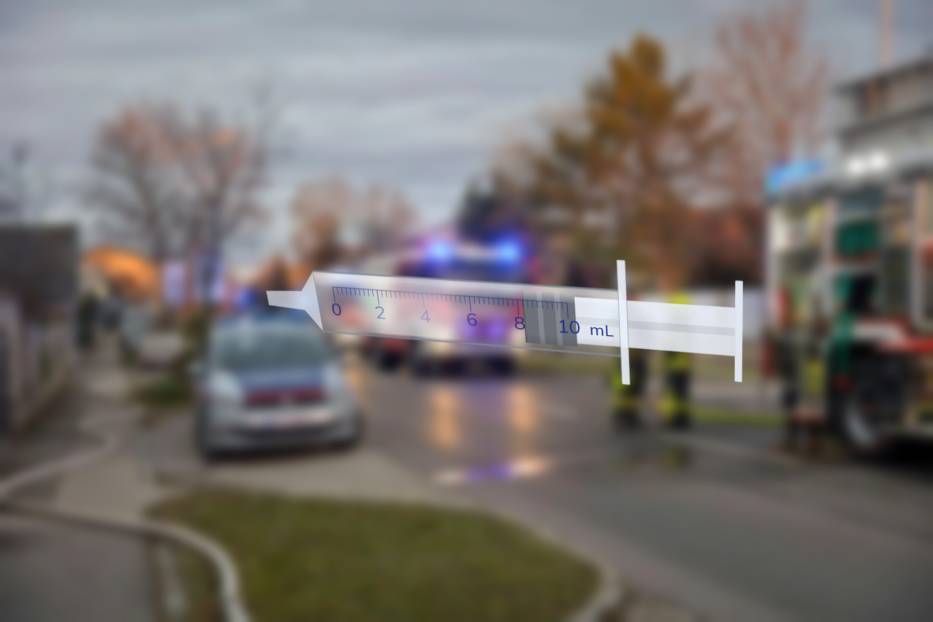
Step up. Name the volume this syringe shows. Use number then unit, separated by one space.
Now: 8.2 mL
